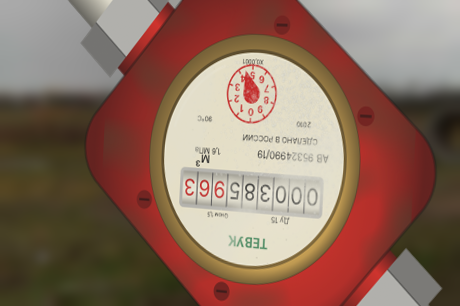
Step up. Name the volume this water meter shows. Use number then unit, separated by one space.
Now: 385.9634 m³
